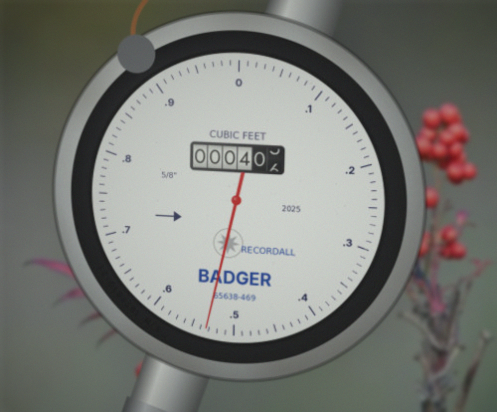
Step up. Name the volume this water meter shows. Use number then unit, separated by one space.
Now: 405.53 ft³
